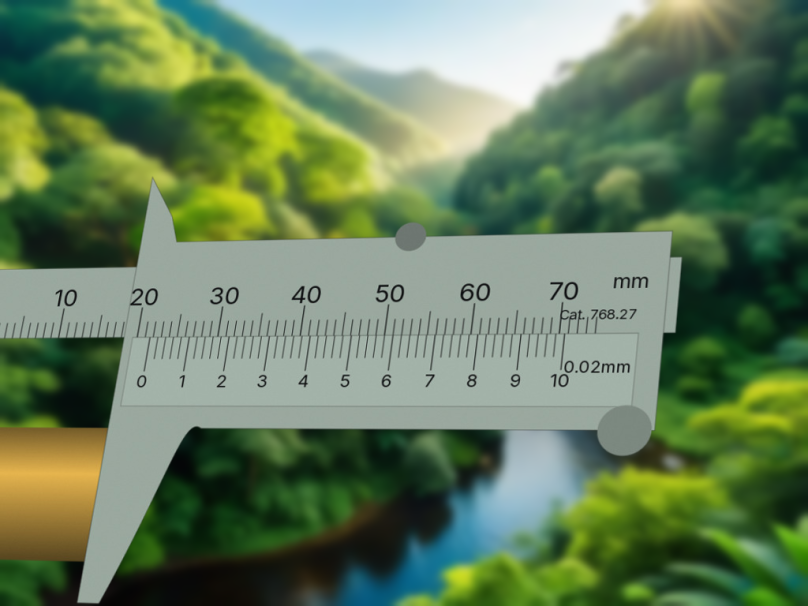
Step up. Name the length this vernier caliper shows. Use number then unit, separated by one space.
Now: 21.6 mm
